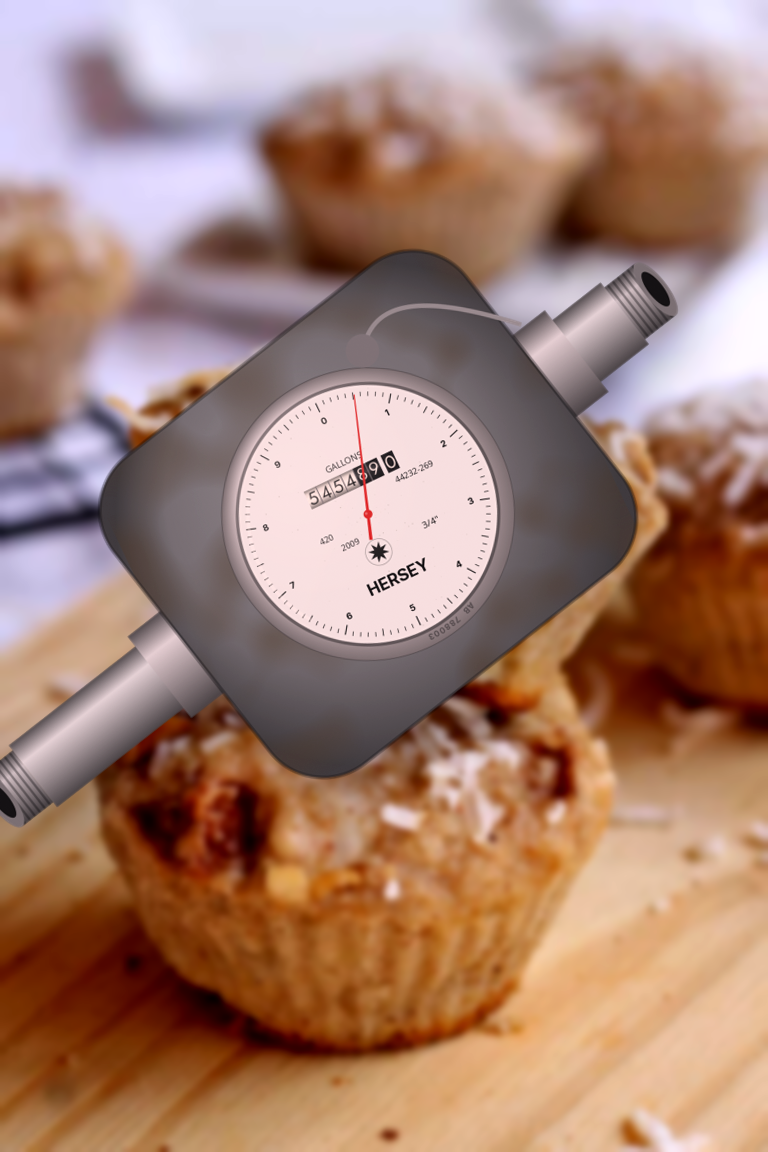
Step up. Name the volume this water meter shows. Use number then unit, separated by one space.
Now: 5454890.5 gal
